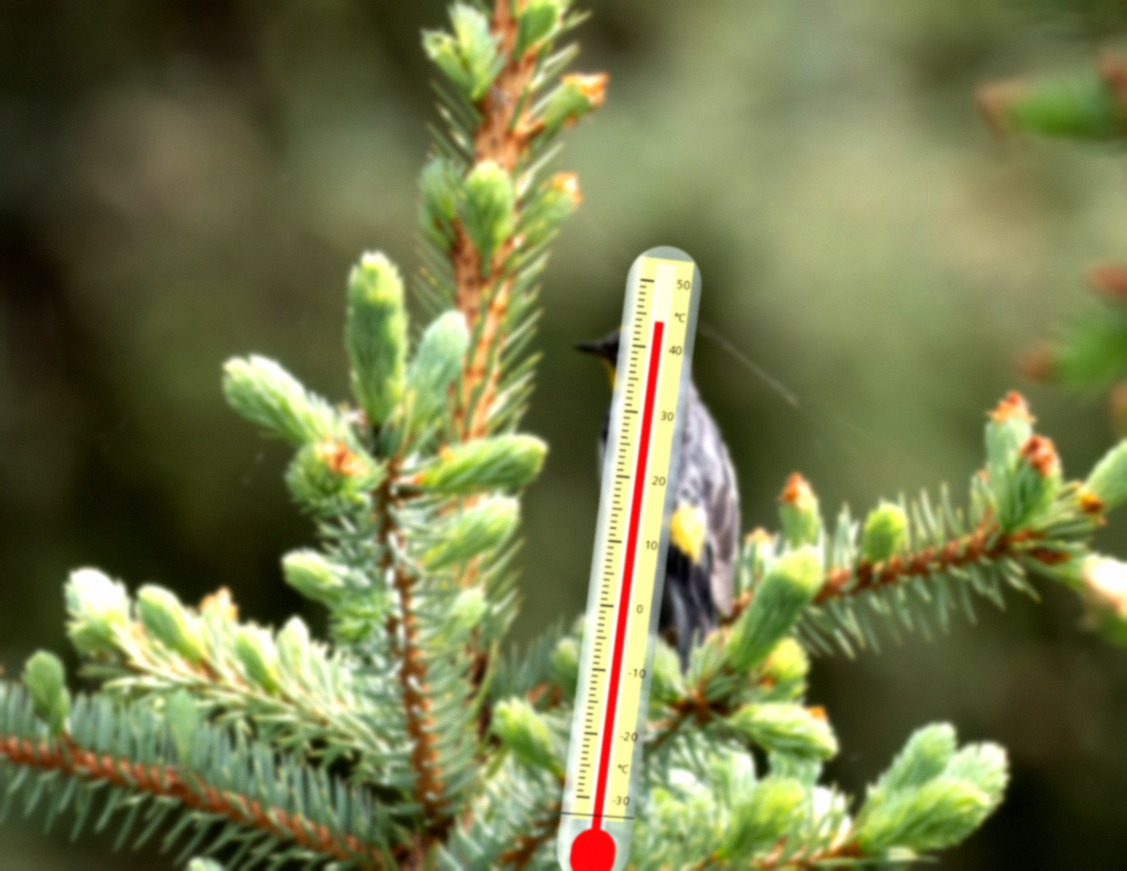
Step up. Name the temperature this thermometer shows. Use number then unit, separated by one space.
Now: 44 °C
